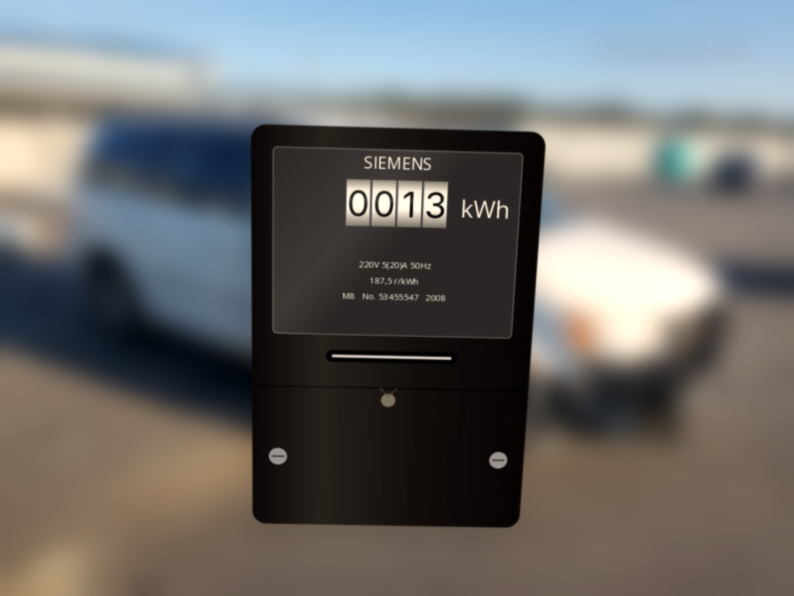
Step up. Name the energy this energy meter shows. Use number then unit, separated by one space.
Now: 13 kWh
